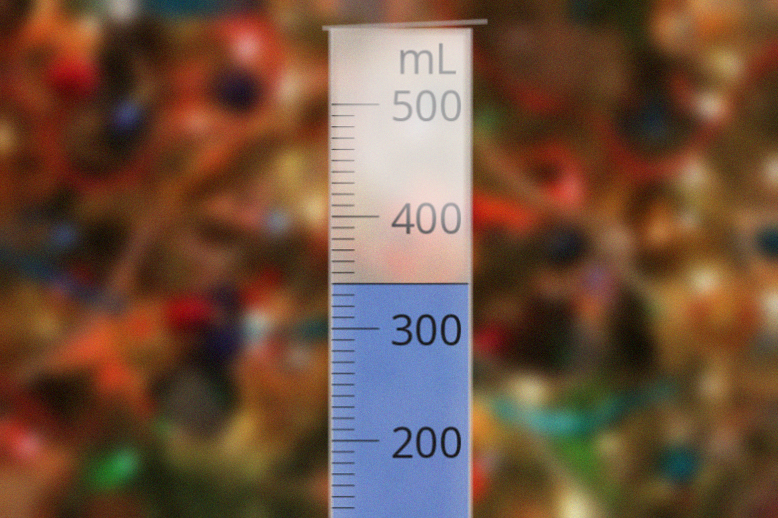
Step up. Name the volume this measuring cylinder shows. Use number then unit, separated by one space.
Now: 340 mL
